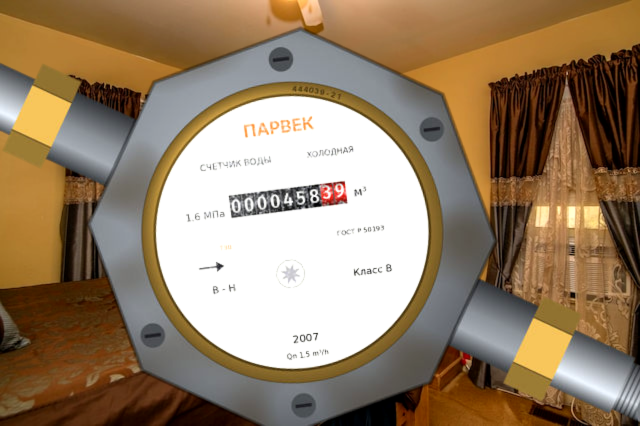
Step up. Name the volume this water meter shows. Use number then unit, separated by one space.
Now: 458.39 m³
